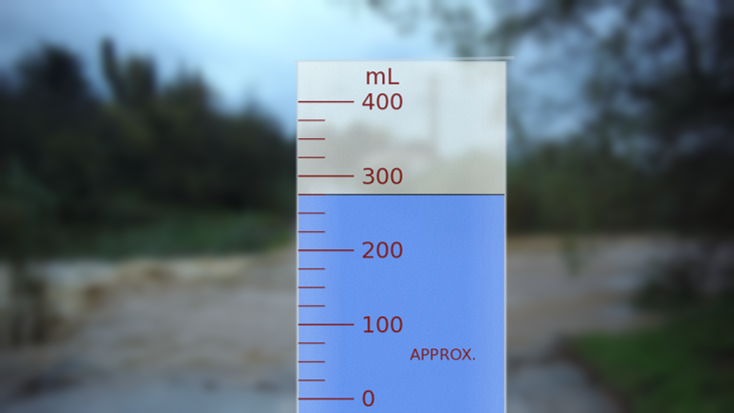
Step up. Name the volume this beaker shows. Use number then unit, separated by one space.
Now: 275 mL
